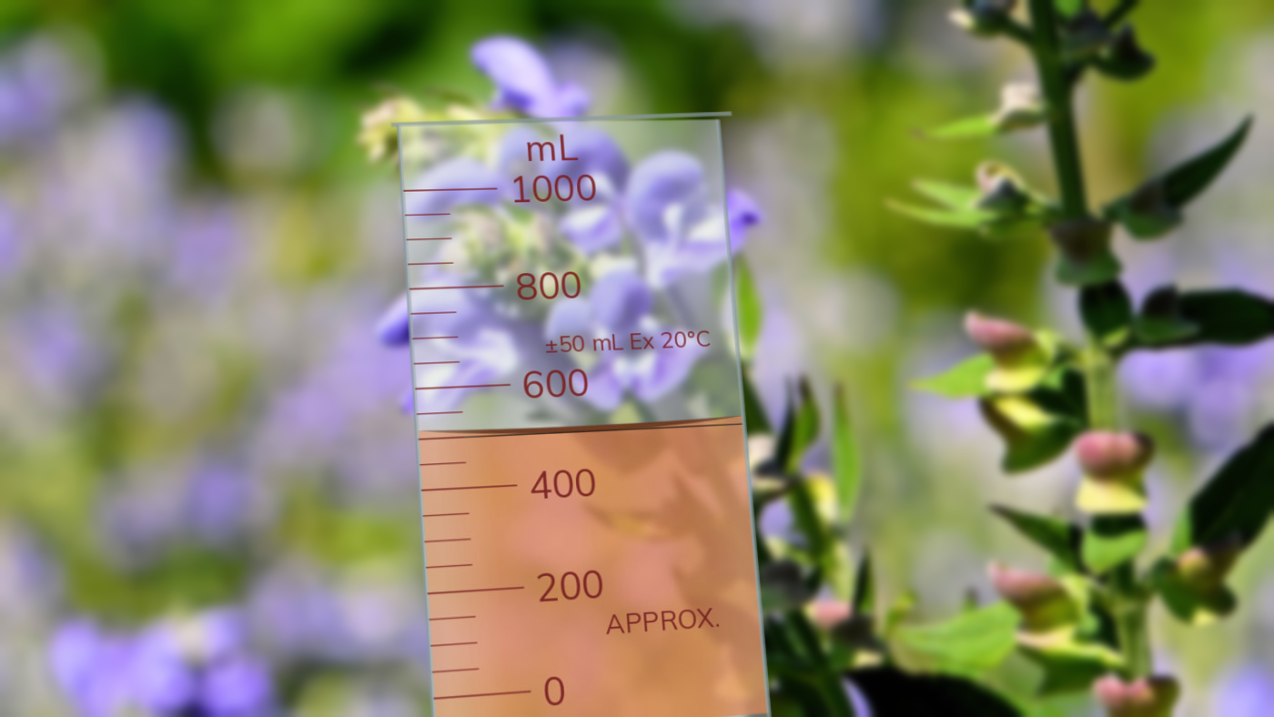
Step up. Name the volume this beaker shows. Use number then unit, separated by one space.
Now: 500 mL
